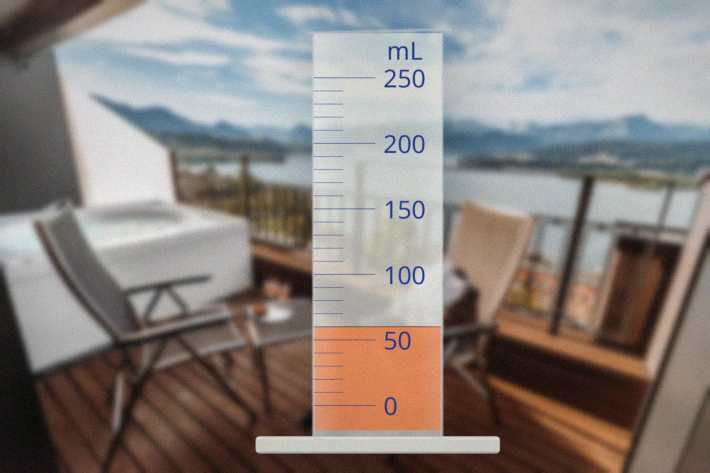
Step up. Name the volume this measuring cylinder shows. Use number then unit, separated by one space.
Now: 60 mL
